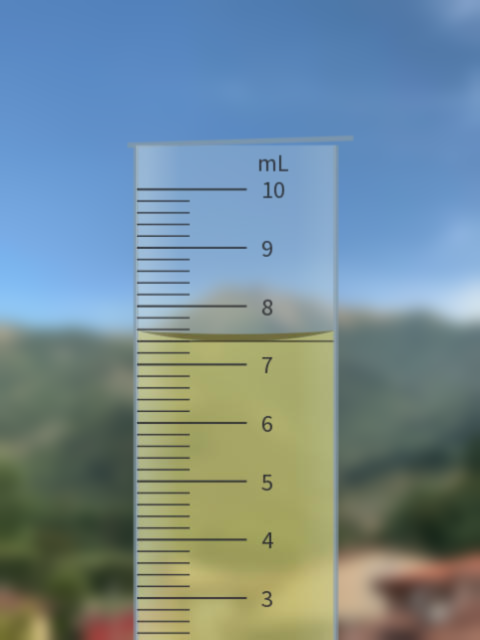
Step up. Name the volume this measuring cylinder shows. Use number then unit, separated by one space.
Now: 7.4 mL
